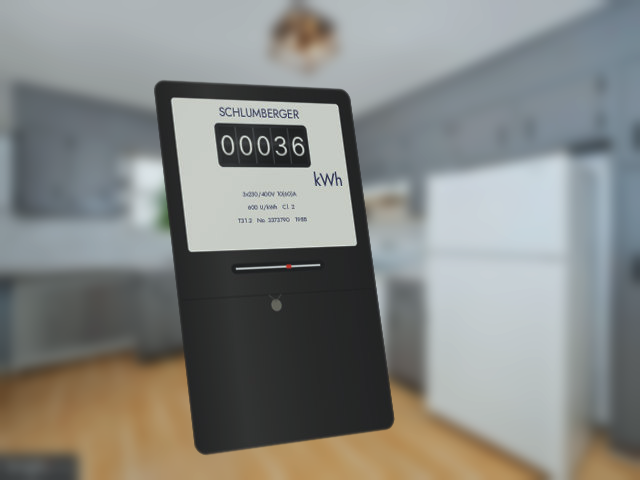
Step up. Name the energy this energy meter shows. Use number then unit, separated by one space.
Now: 36 kWh
